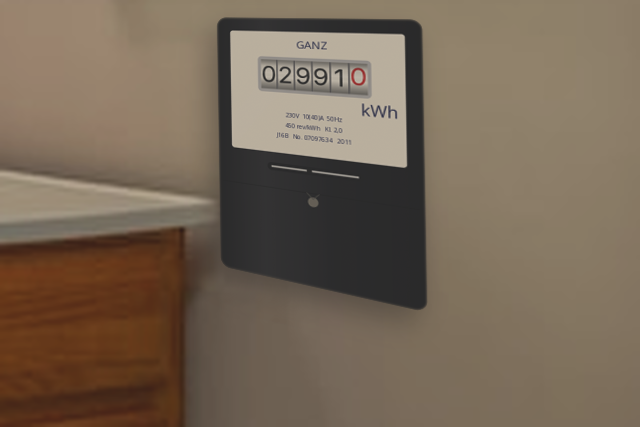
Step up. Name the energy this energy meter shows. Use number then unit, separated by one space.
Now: 2991.0 kWh
